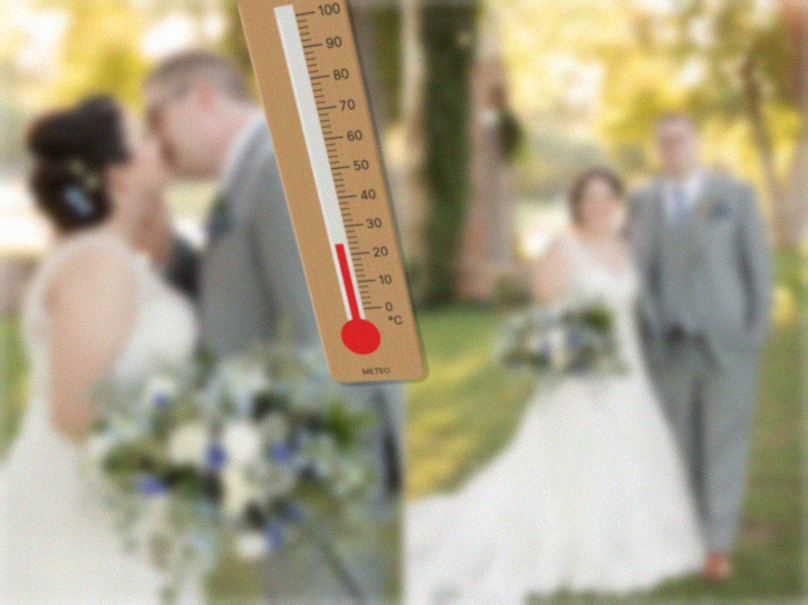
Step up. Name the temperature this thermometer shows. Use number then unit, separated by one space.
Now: 24 °C
